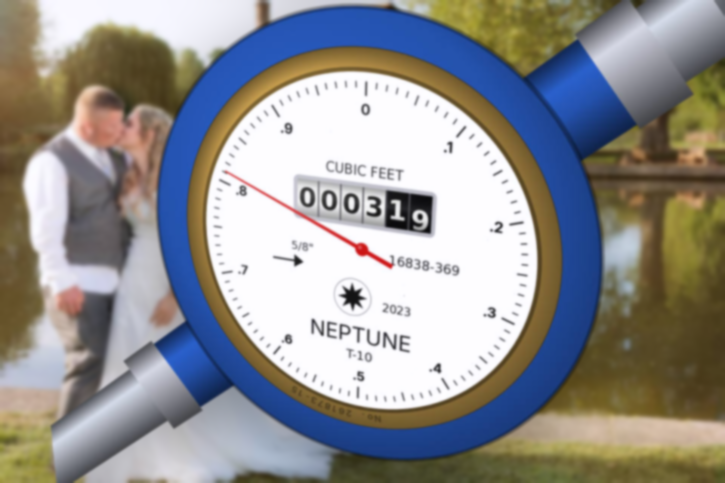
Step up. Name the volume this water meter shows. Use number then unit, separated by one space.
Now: 318.81 ft³
